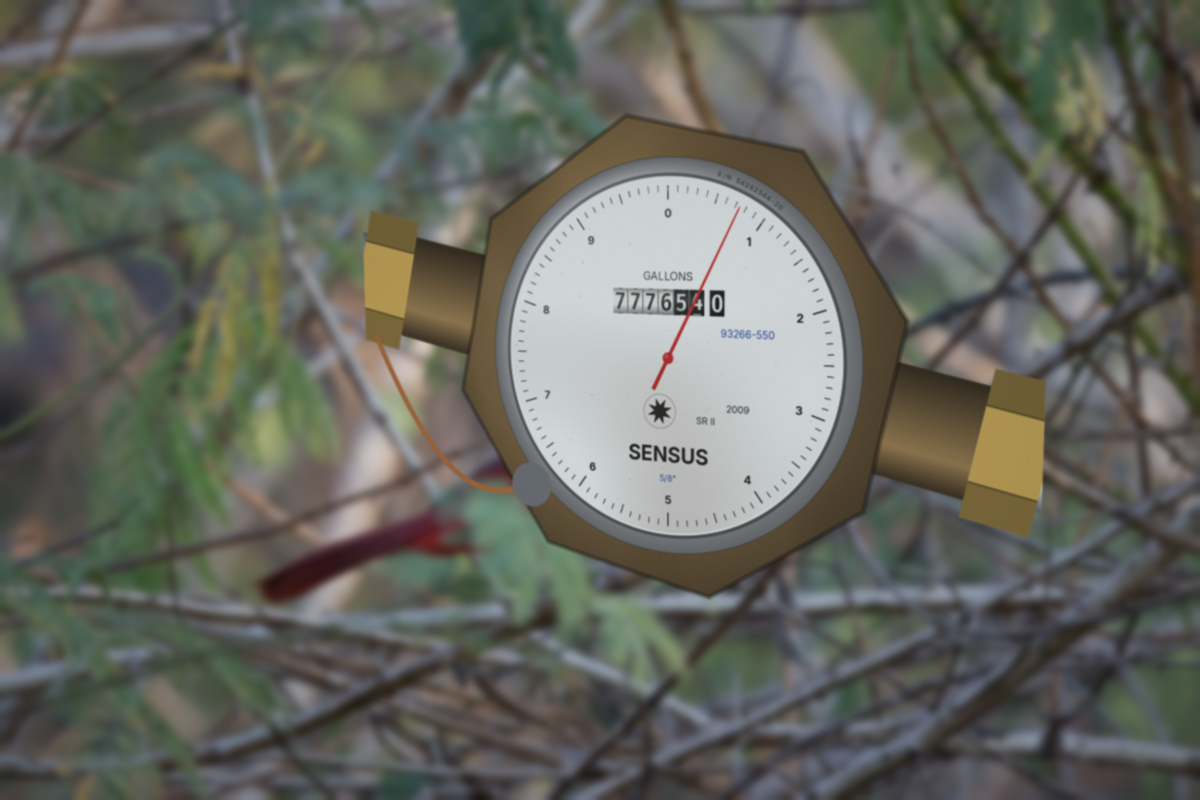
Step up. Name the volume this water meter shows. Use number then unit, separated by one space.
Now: 7776540.7 gal
